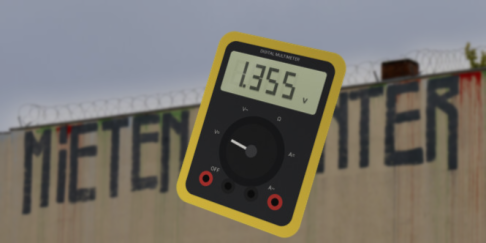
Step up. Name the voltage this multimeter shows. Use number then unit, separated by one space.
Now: 1.355 V
